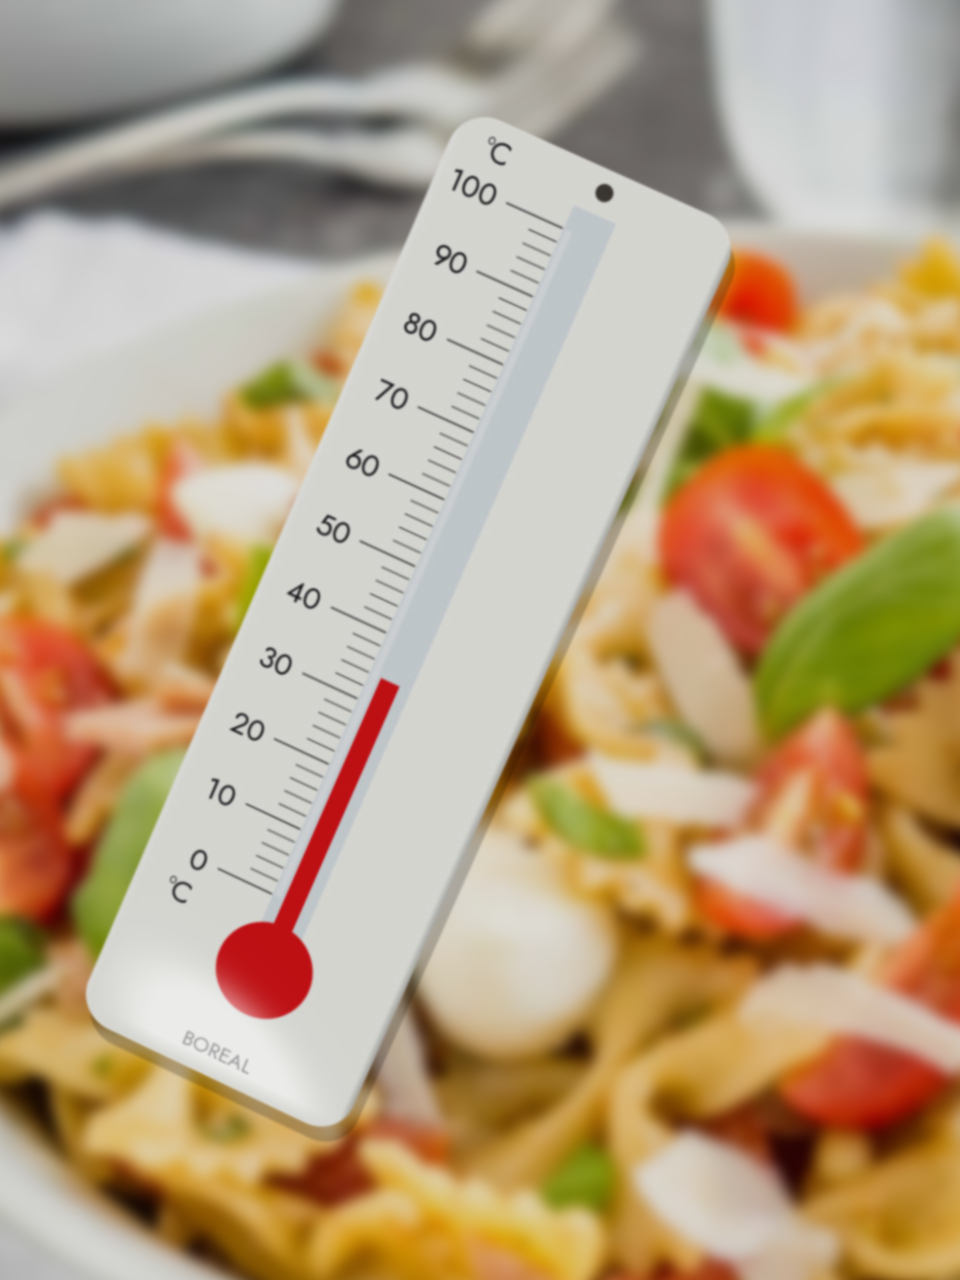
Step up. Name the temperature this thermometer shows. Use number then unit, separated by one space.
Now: 34 °C
